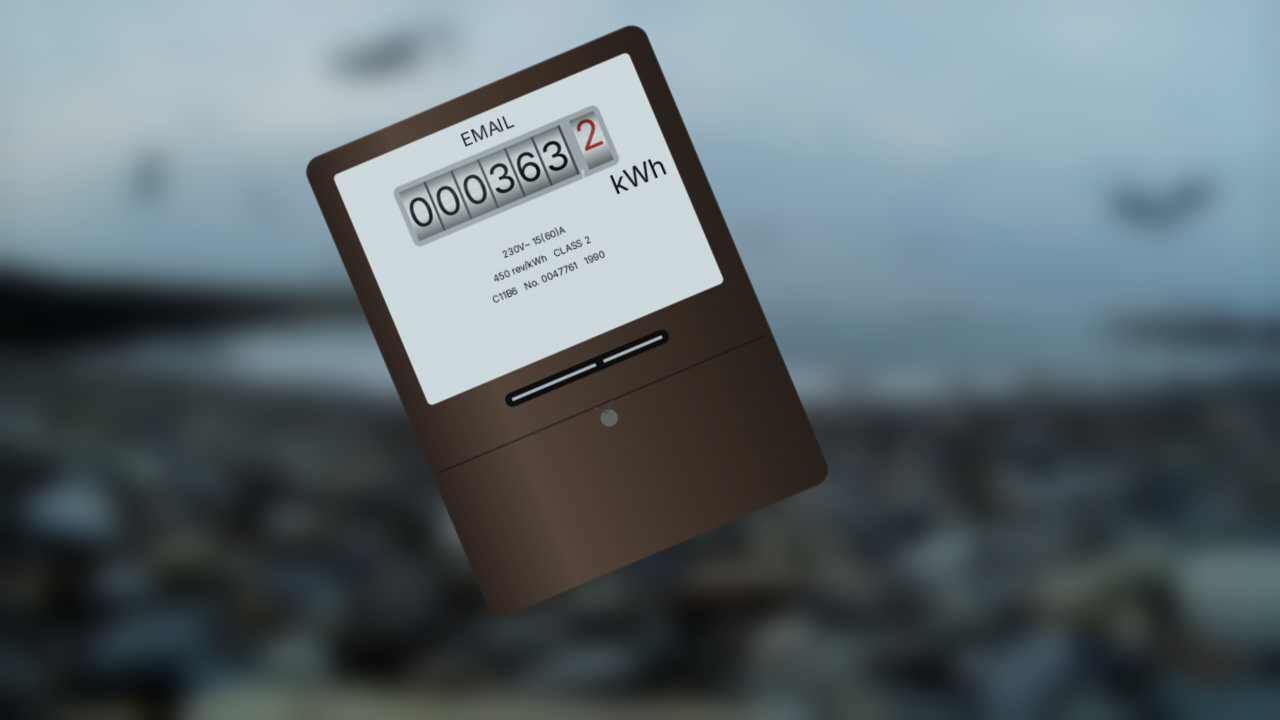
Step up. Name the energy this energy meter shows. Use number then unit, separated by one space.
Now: 363.2 kWh
